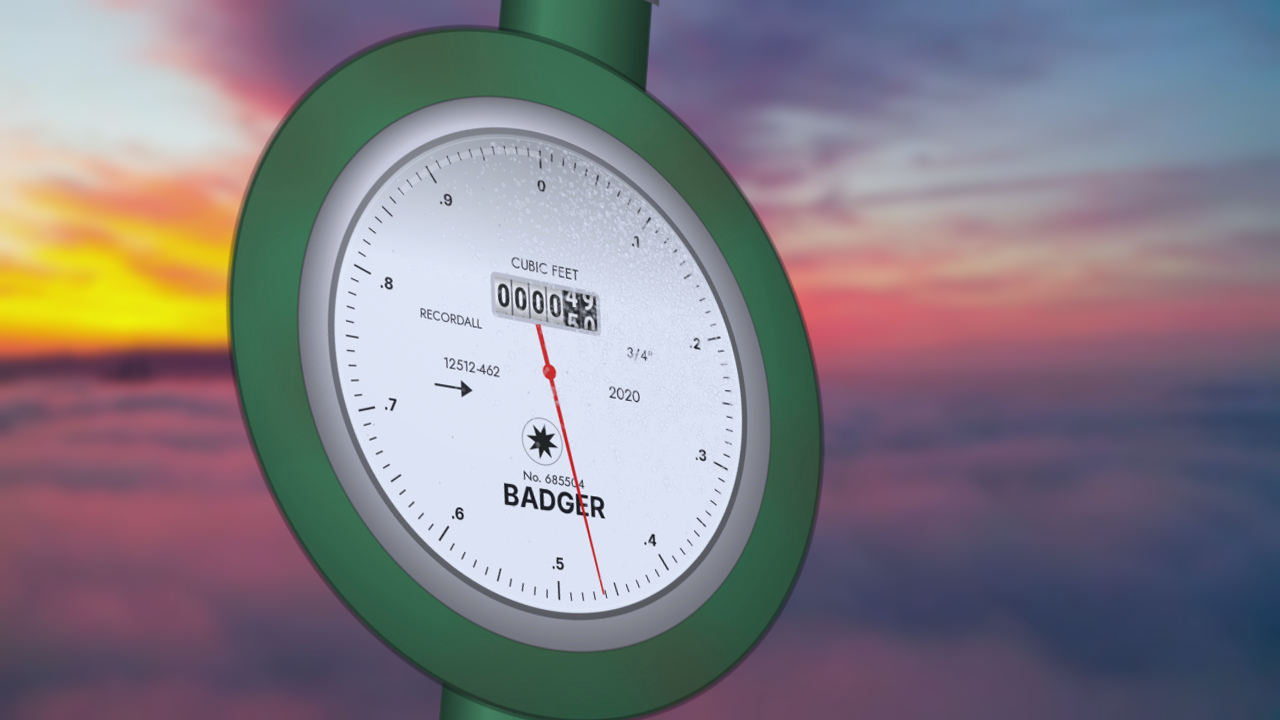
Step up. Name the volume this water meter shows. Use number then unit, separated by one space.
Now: 49.46 ft³
